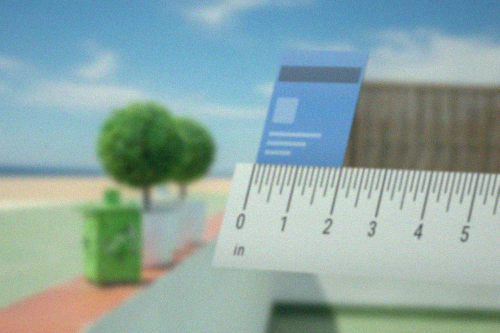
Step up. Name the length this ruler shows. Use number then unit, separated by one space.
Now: 2 in
